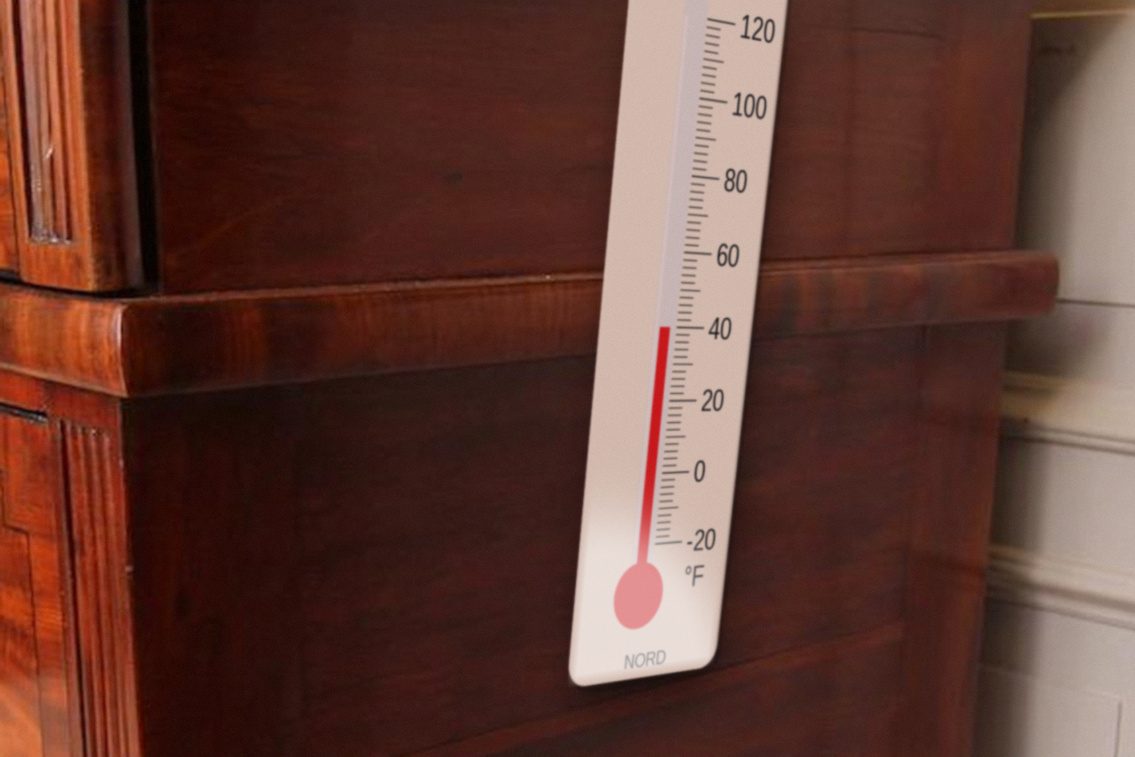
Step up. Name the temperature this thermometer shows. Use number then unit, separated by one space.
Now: 40 °F
